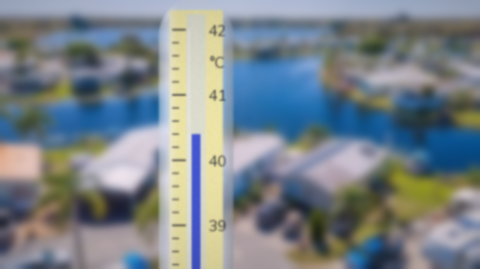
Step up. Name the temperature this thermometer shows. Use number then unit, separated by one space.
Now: 40.4 °C
